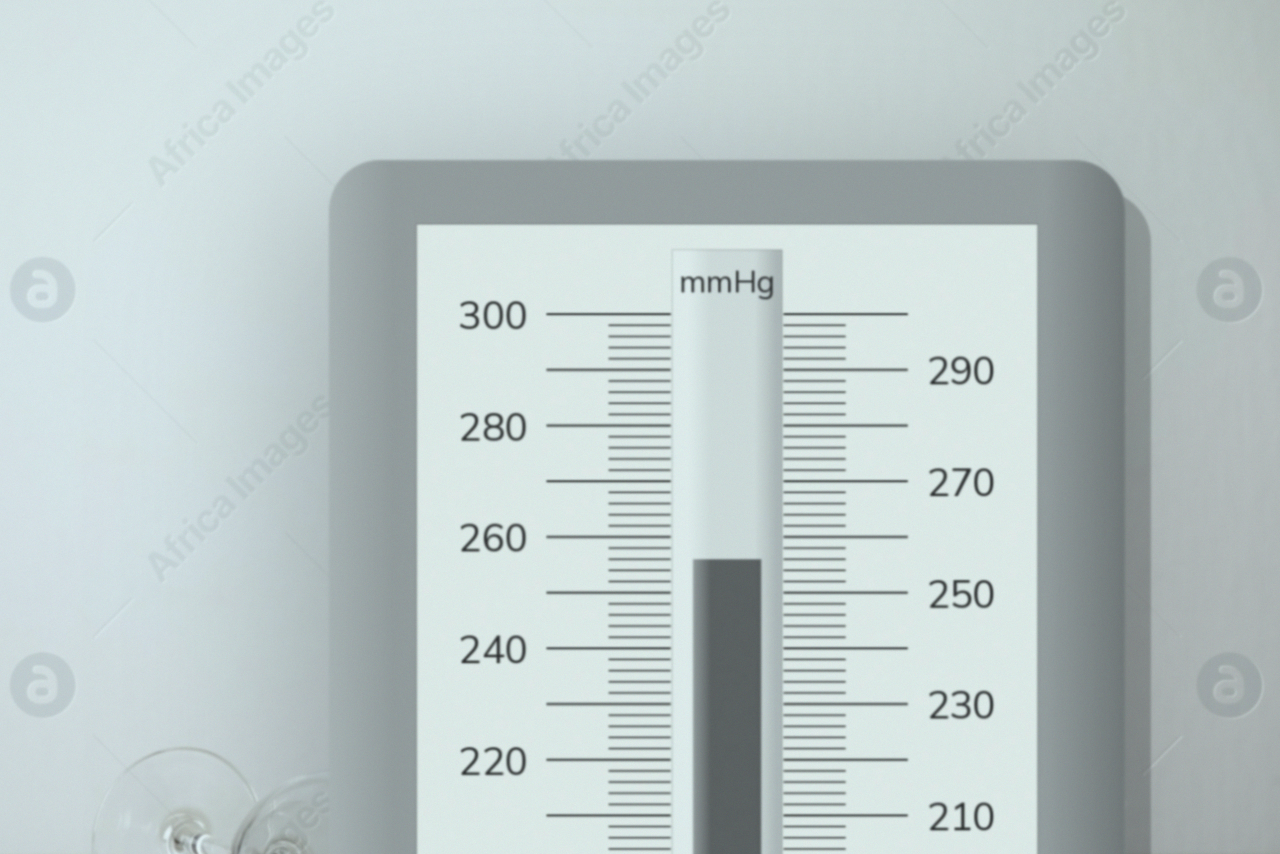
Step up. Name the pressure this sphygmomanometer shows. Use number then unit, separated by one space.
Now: 256 mmHg
